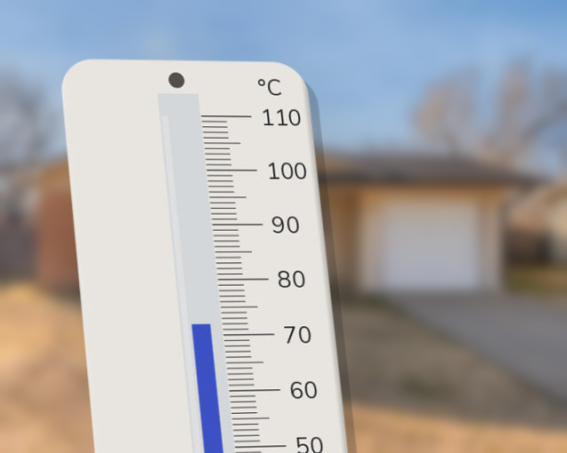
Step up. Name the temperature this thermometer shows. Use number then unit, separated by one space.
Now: 72 °C
